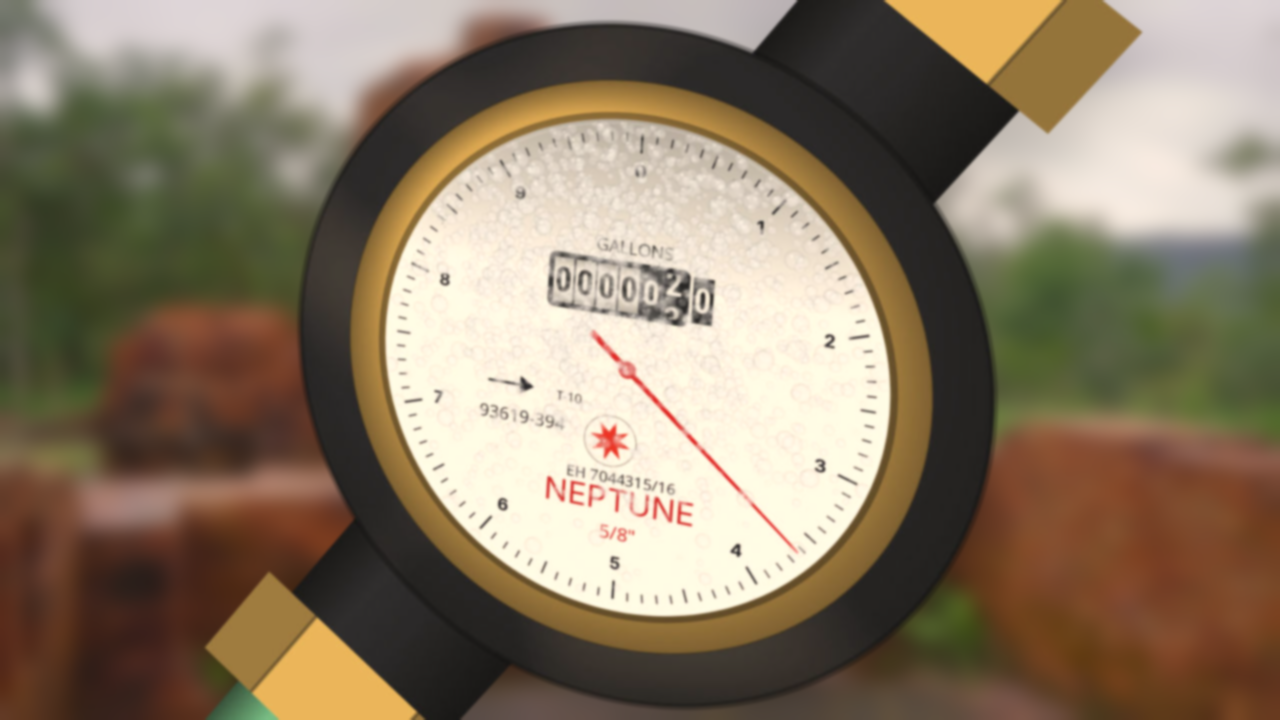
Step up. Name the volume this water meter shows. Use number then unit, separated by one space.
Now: 23.6 gal
